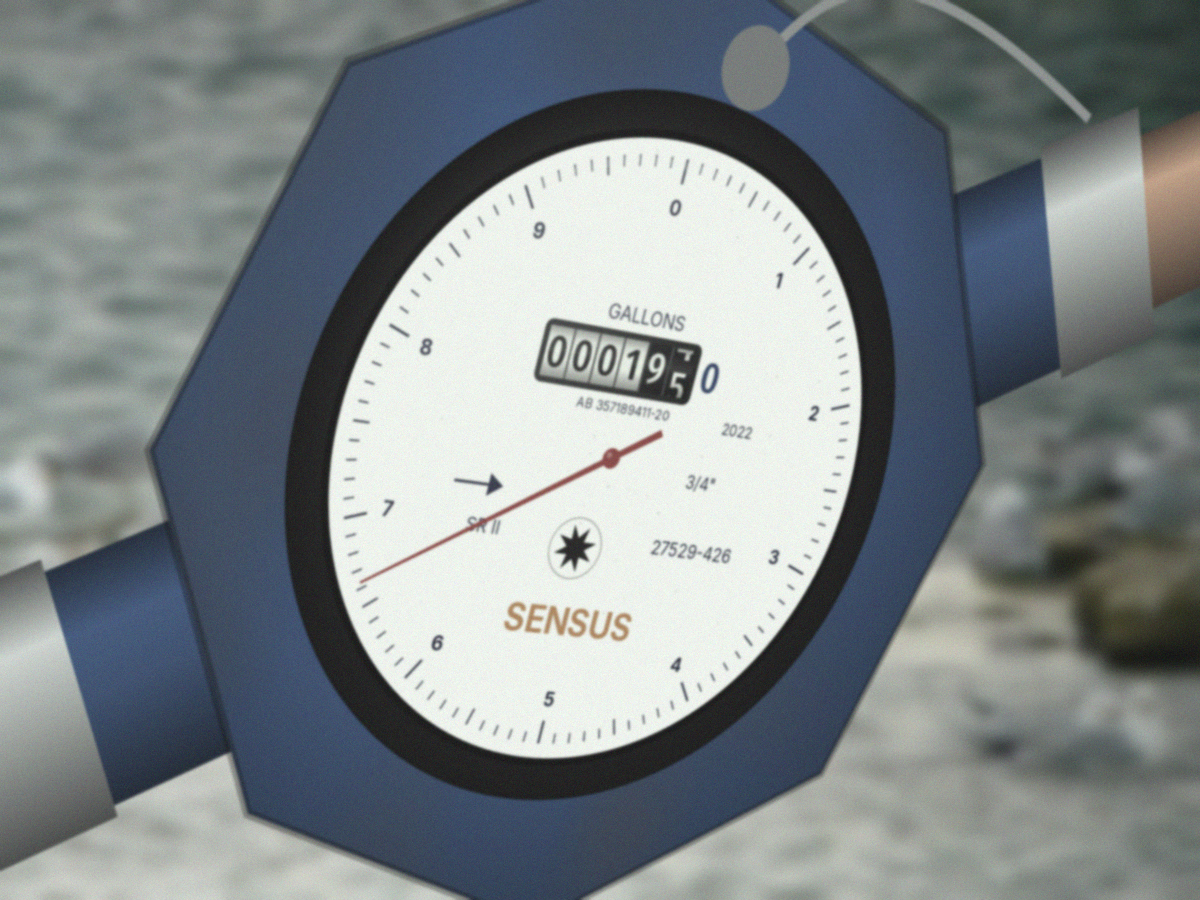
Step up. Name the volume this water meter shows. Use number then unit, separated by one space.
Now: 1946.6 gal
